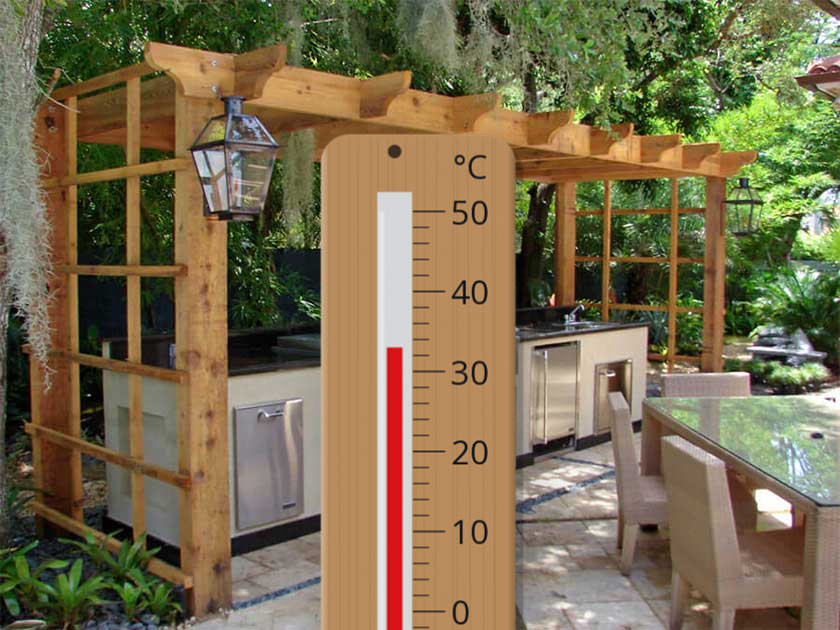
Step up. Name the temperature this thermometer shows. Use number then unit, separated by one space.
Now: 33 °C
